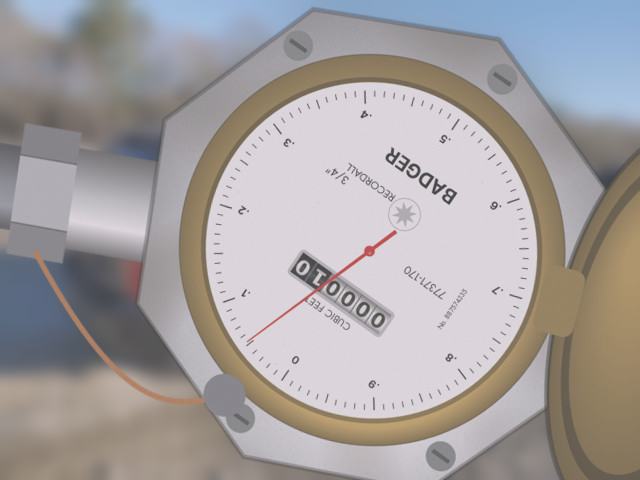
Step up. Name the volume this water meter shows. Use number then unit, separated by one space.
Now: 10.05 ft³
